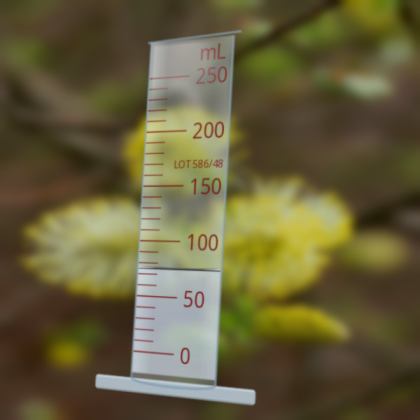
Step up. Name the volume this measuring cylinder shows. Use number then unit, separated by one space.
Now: 75 mL
